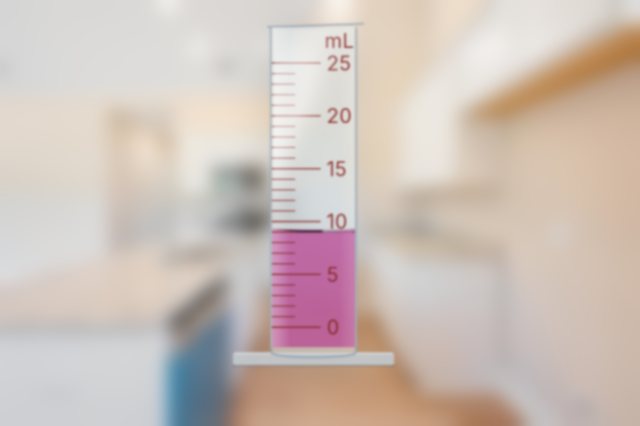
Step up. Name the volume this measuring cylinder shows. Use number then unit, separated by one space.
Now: 9 mL
